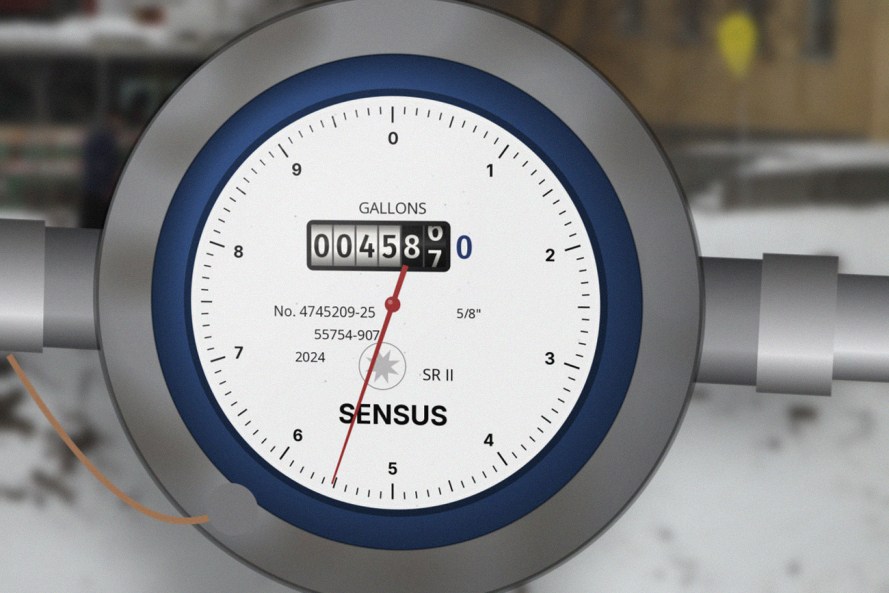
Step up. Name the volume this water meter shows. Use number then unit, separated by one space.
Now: 45865.5 gal
